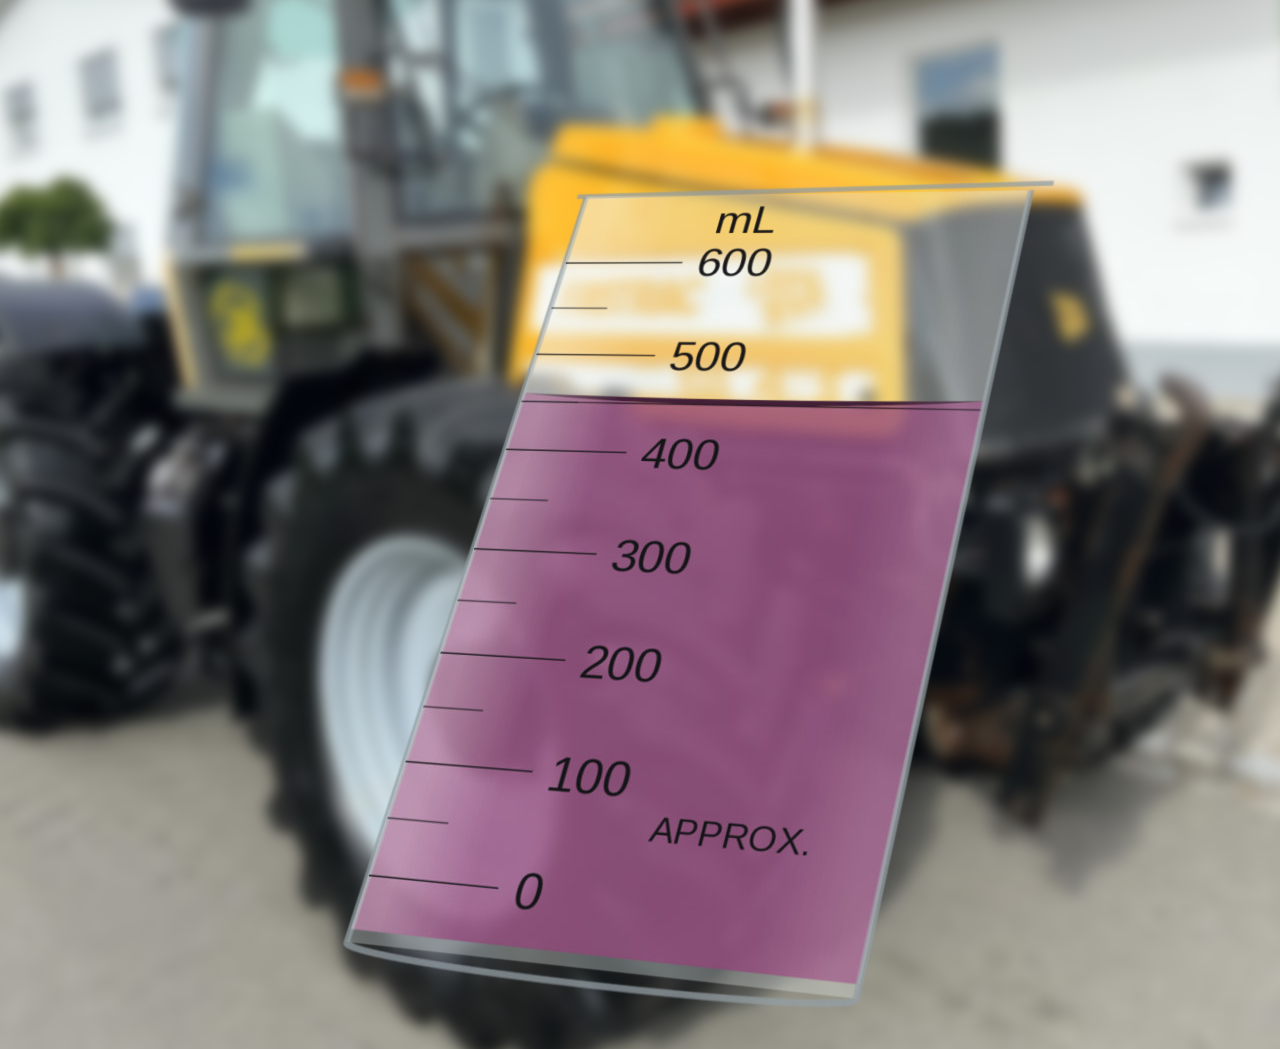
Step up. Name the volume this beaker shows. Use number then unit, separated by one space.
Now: 450 mL
